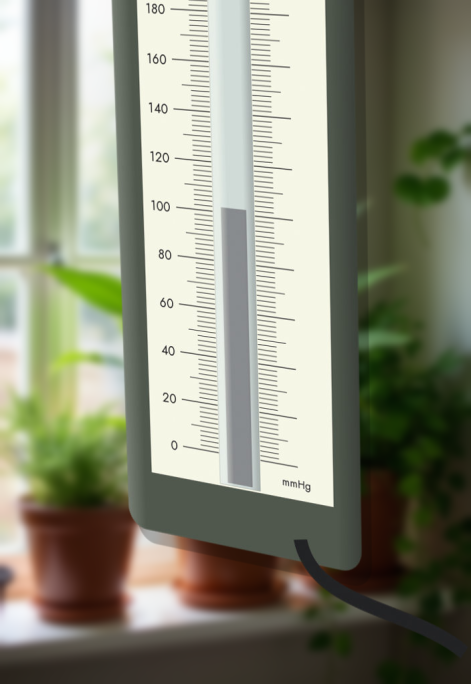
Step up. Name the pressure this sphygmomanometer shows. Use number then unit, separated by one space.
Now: 102 mmHg
